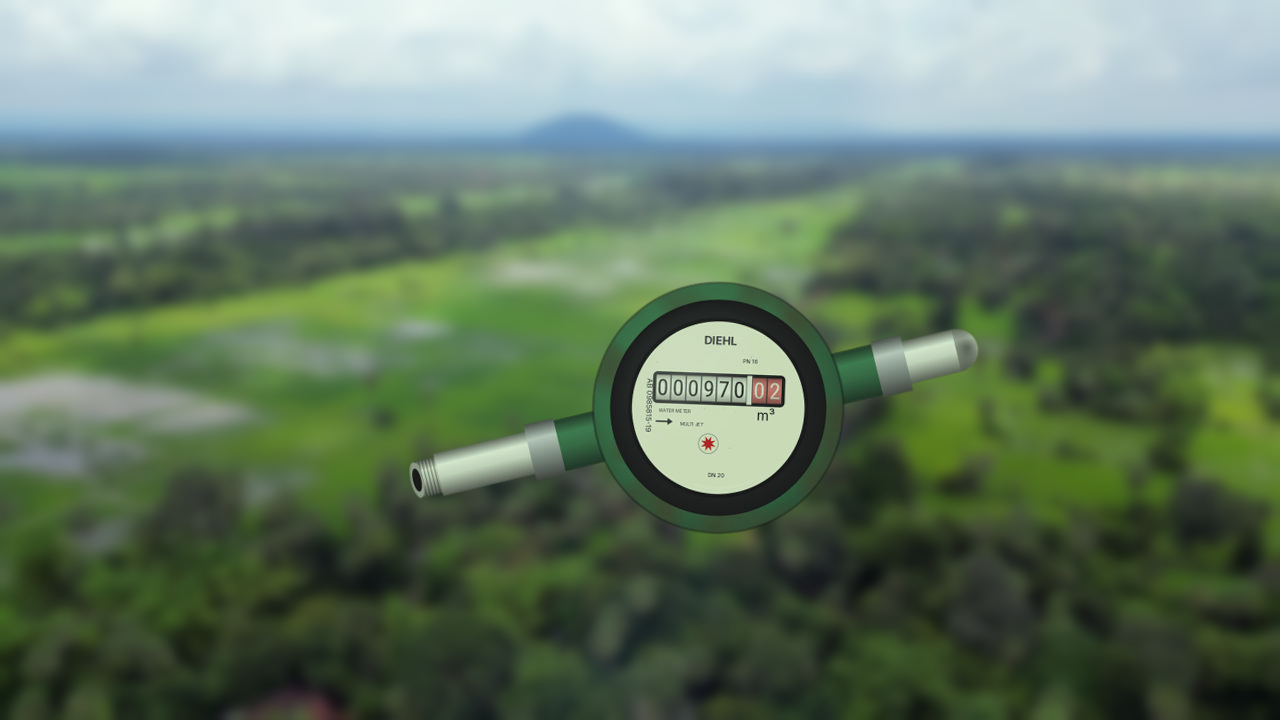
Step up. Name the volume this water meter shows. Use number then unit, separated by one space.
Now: 970.02 m³
